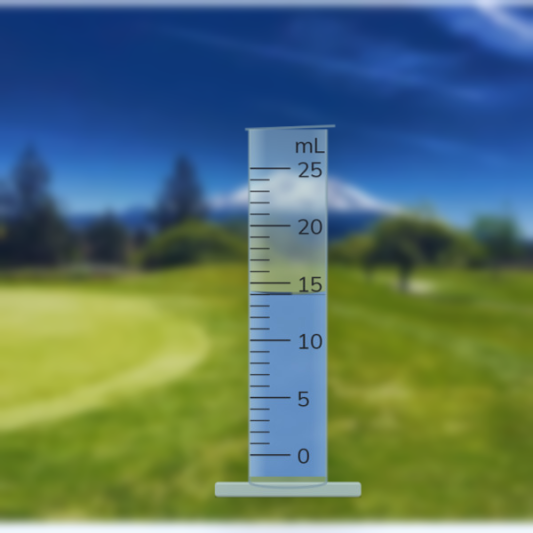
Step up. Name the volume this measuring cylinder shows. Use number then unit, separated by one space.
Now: 14 mL
